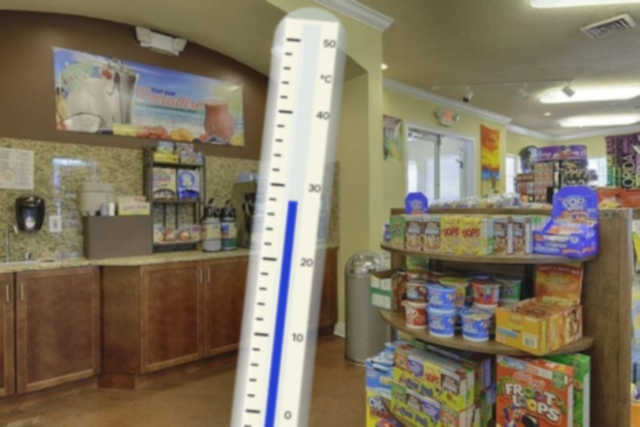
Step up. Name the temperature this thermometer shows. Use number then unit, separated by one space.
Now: 28 °C
